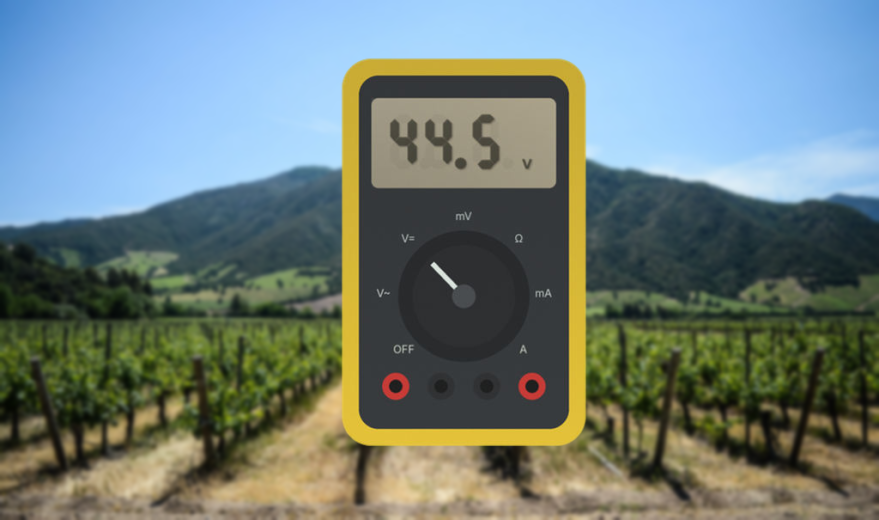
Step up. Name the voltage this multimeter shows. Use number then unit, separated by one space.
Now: 44.5 V
